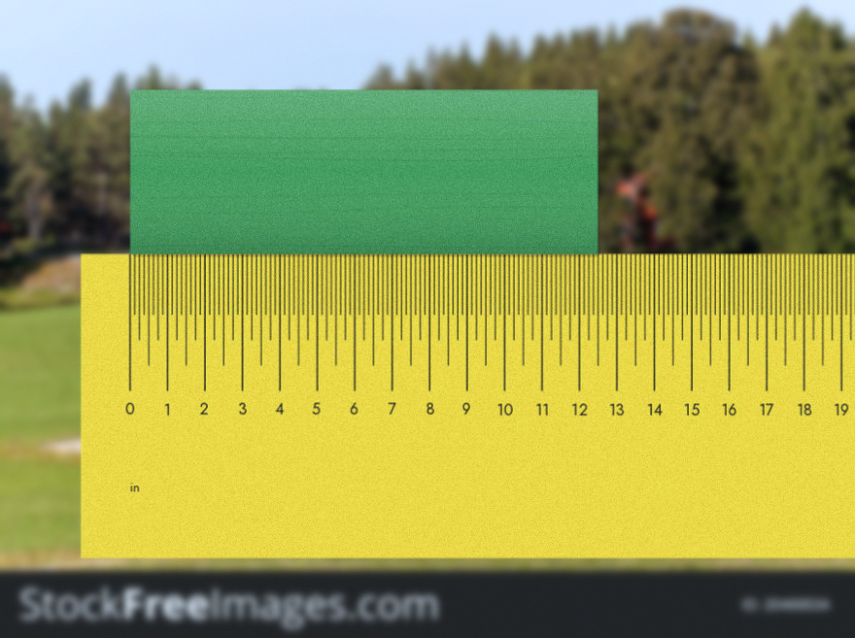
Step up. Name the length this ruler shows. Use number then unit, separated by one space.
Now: 12.5 in
